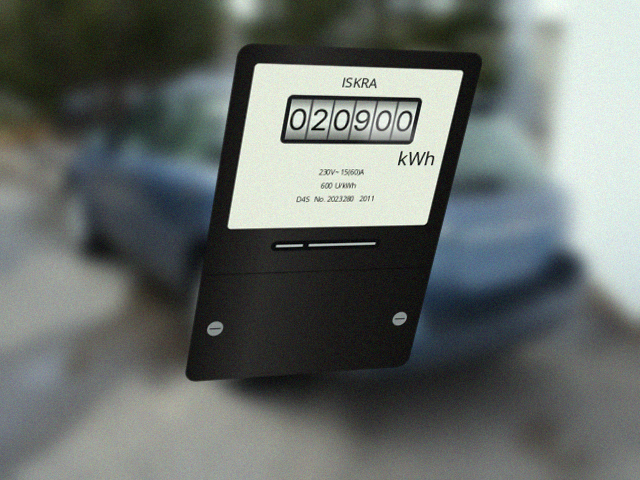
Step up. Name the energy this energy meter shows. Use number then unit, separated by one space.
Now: 20900 kWh
